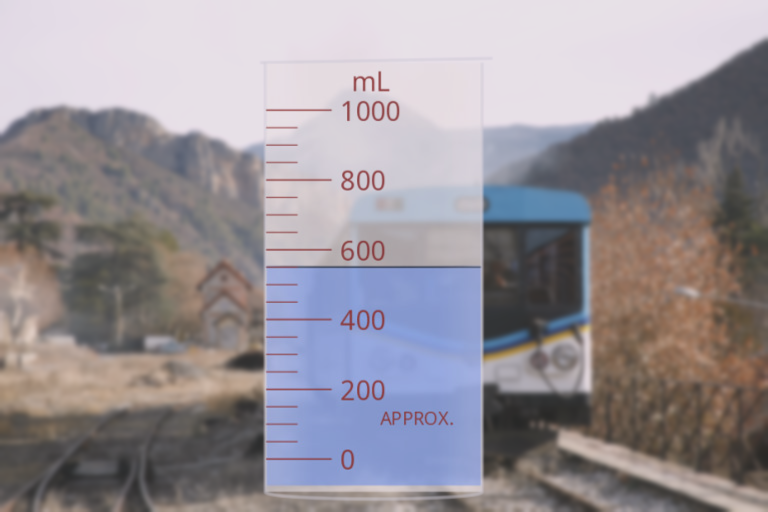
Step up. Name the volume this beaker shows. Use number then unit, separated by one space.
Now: 550 mL
